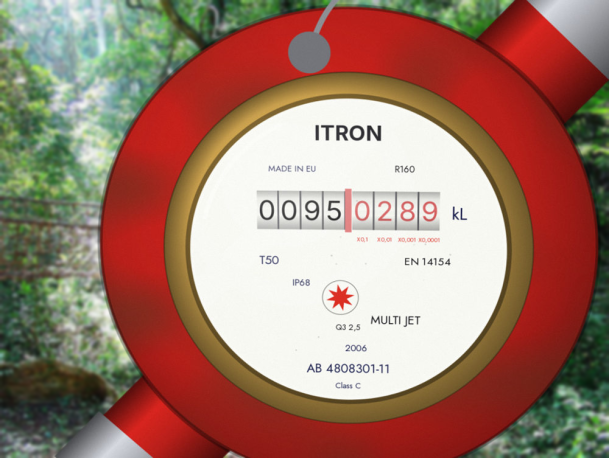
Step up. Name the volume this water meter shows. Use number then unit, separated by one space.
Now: 95.0289 kL
